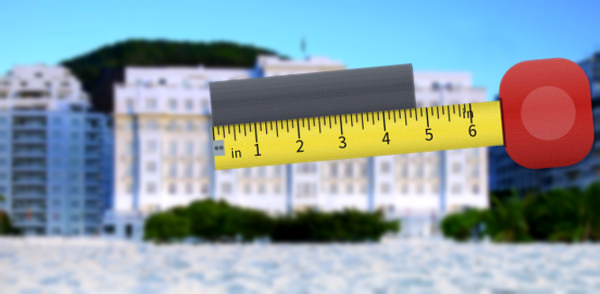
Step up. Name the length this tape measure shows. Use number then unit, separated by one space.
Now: 4.75 in
